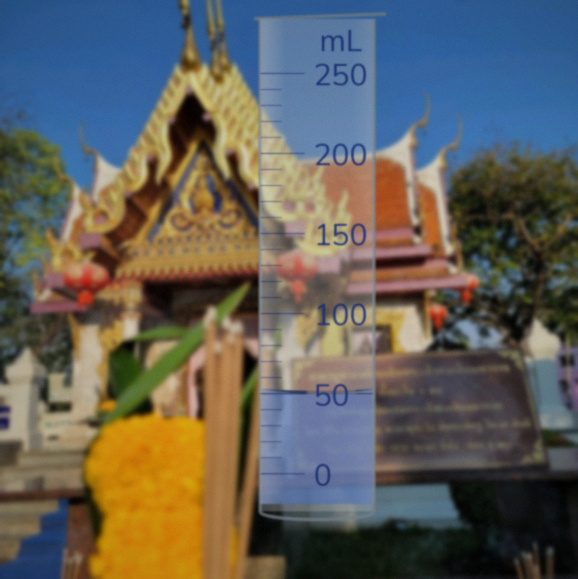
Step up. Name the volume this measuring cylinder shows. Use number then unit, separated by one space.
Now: 50 mL
